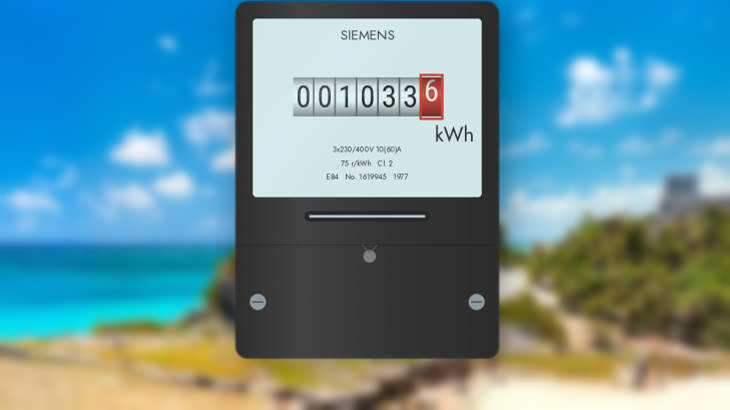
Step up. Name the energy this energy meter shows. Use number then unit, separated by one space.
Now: 1033.6 kWh
